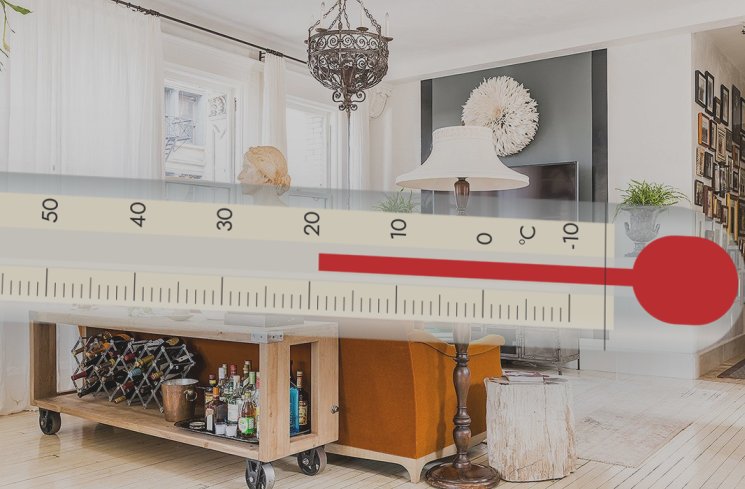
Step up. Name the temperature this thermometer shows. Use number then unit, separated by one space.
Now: 19 °C
